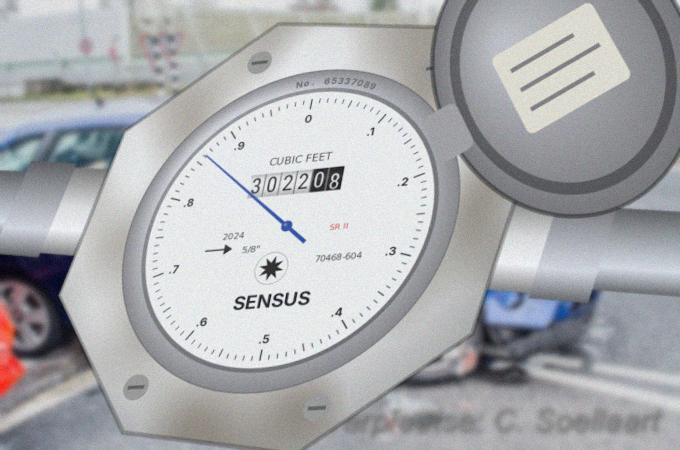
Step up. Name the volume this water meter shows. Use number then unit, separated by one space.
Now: 302207.86 ft³
